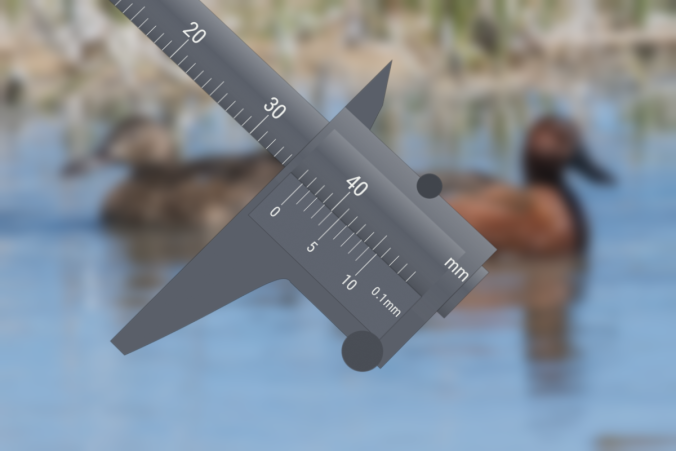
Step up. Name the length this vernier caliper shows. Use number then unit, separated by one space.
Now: 36.5 mm
